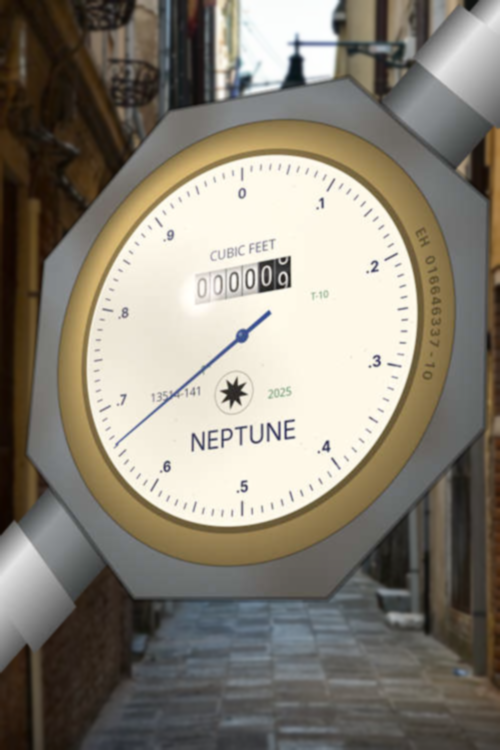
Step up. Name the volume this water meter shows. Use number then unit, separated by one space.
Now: 8.66 ft³
